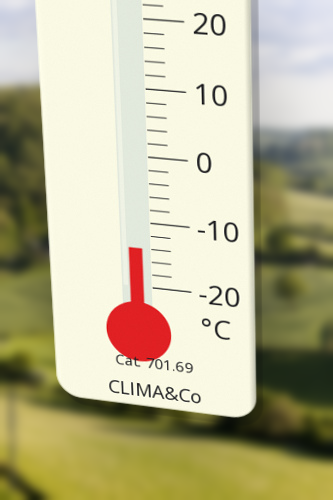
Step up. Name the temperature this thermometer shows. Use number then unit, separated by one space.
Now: -14 °C
